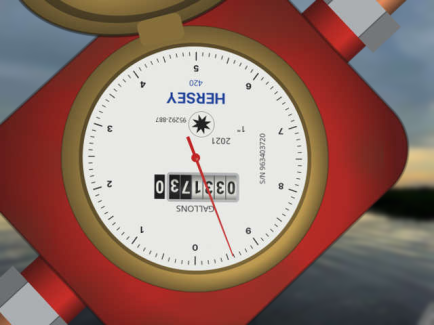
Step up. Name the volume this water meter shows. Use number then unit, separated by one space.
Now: 331729.4 gal
